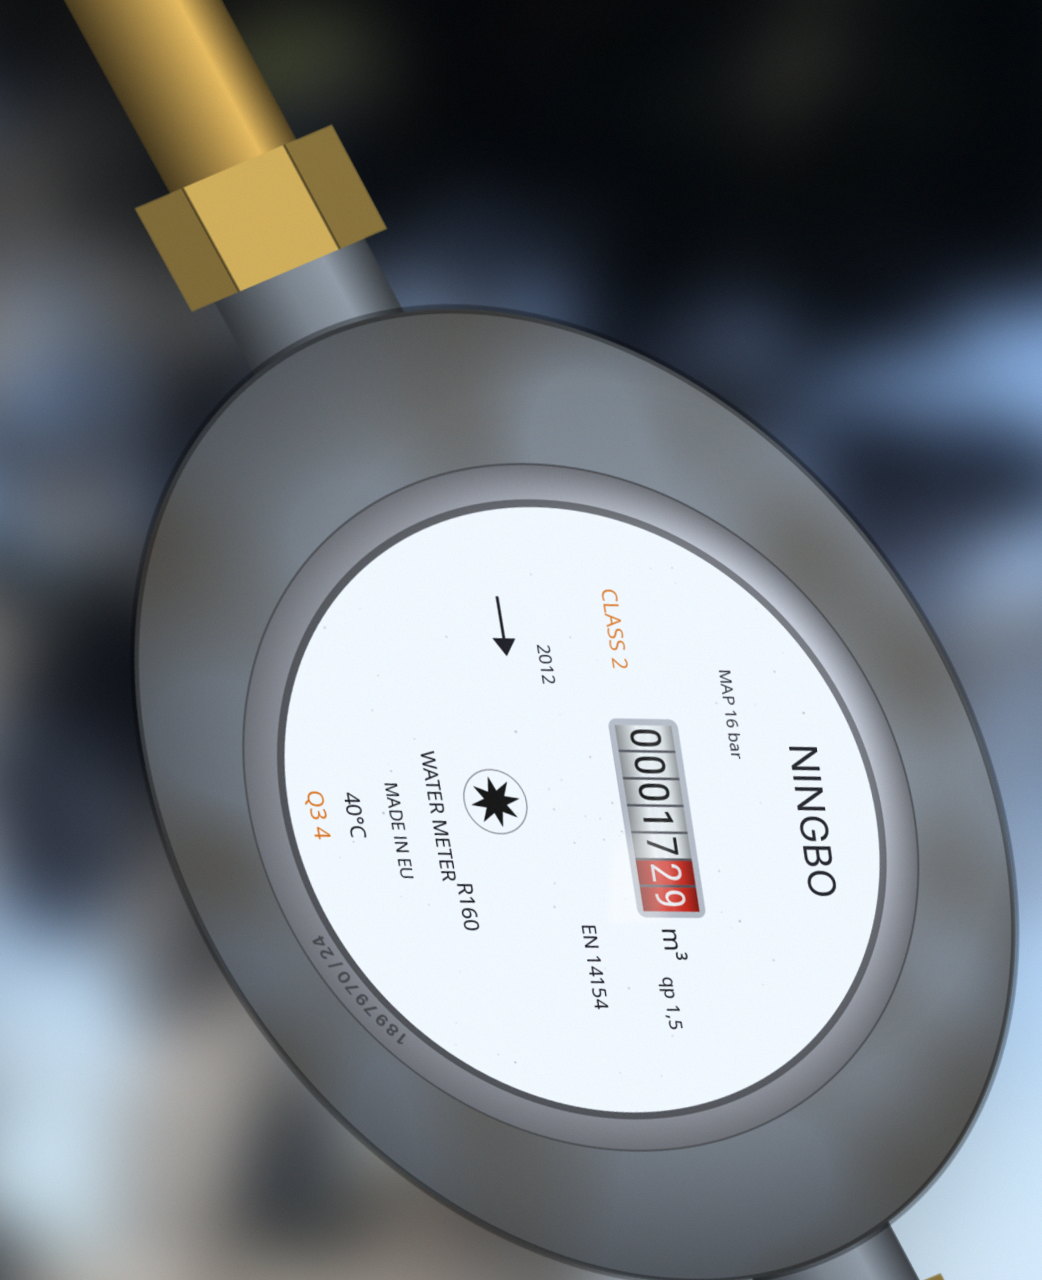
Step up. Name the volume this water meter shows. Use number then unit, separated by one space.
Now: 17.29 m³
